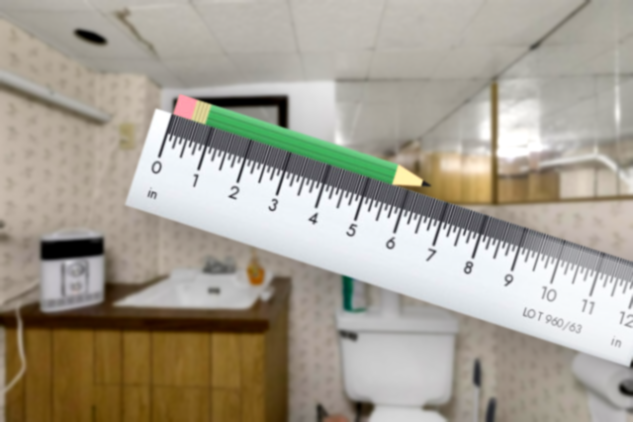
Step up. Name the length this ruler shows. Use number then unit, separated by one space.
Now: 6.5 in
